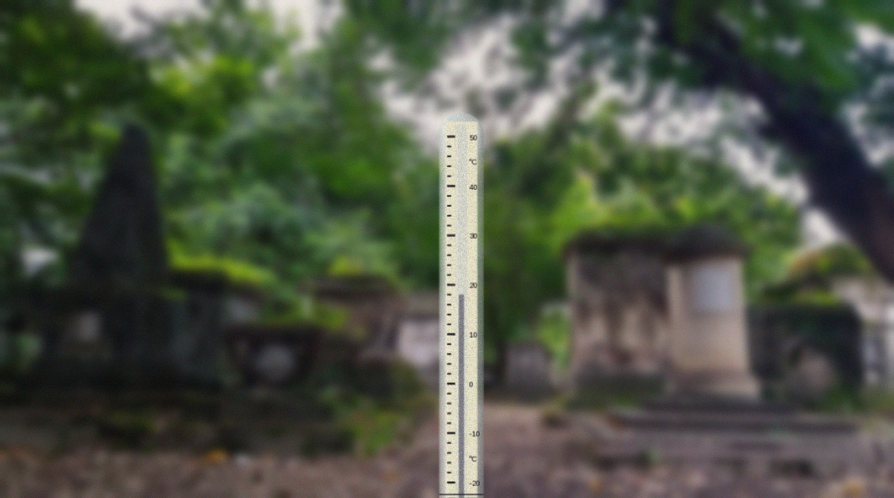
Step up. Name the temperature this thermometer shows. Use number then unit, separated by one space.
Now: 18 °C
